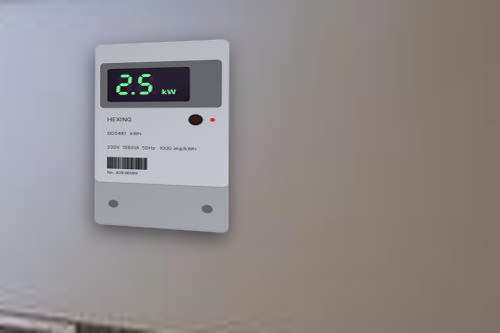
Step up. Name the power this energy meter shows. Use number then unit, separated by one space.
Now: 2.5 kW
